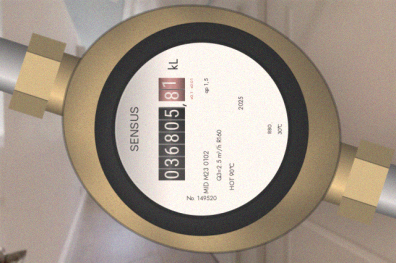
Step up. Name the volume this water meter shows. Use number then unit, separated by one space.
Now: 36805.81 kL
